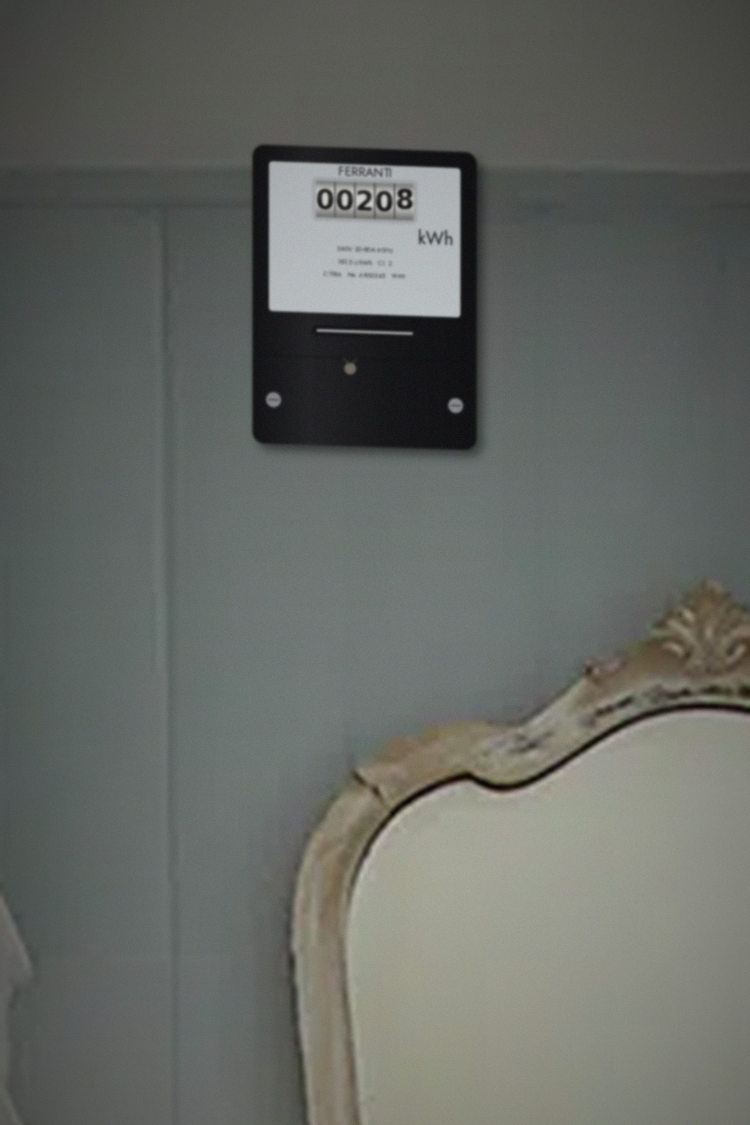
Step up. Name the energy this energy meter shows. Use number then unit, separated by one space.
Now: 208 kWh
